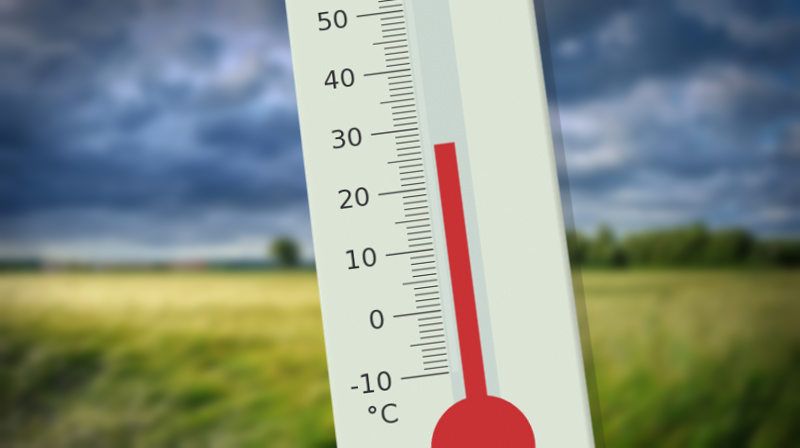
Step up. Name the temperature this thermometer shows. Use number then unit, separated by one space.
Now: 27 °C
